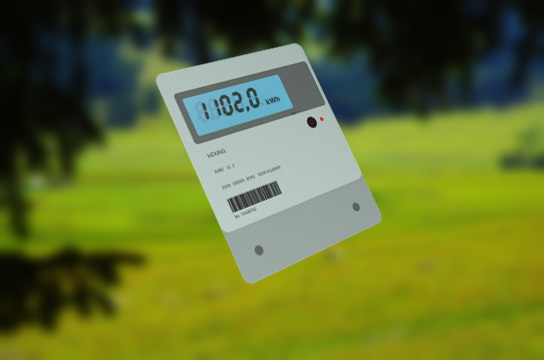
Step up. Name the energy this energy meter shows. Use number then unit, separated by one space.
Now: 1102.0 kWh
